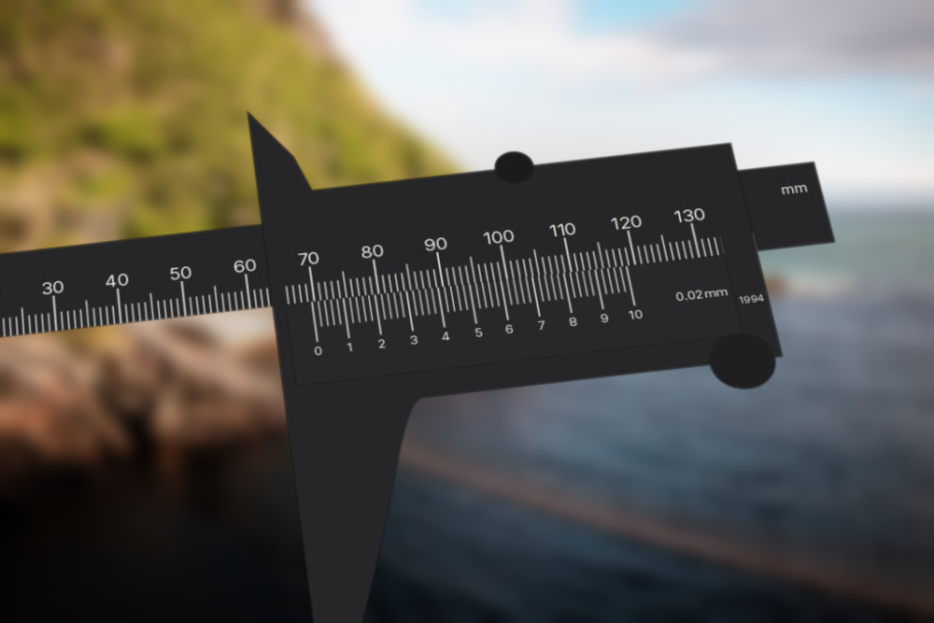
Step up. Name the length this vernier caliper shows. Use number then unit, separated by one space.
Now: 69.6 mm
